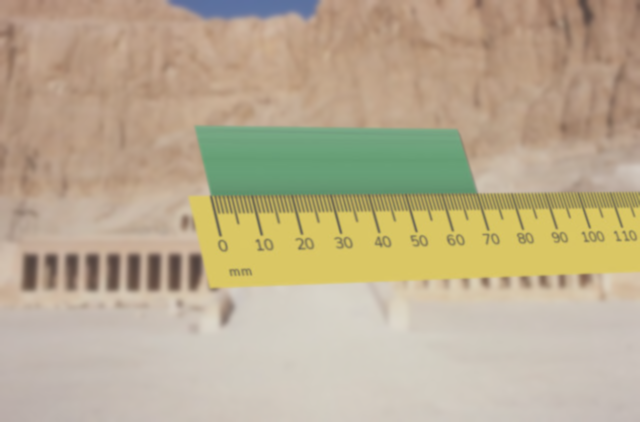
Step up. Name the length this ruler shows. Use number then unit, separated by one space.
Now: 70 mm
